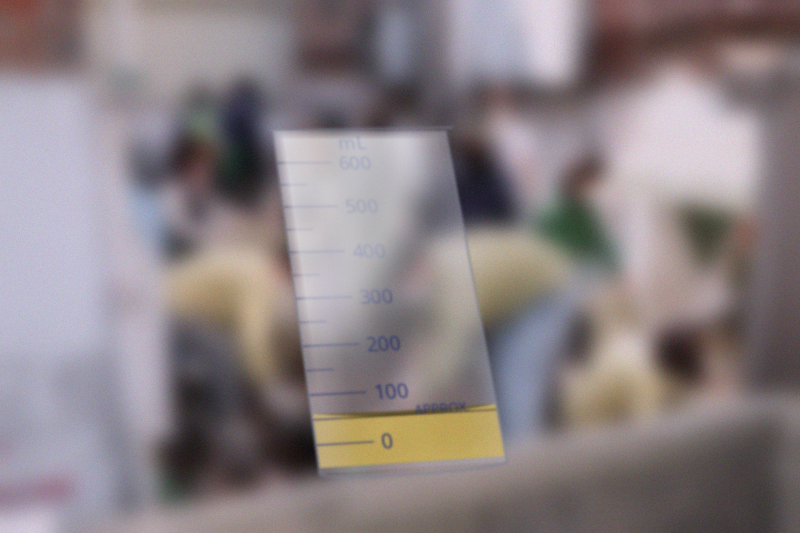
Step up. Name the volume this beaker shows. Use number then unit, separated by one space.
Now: 50 mL
